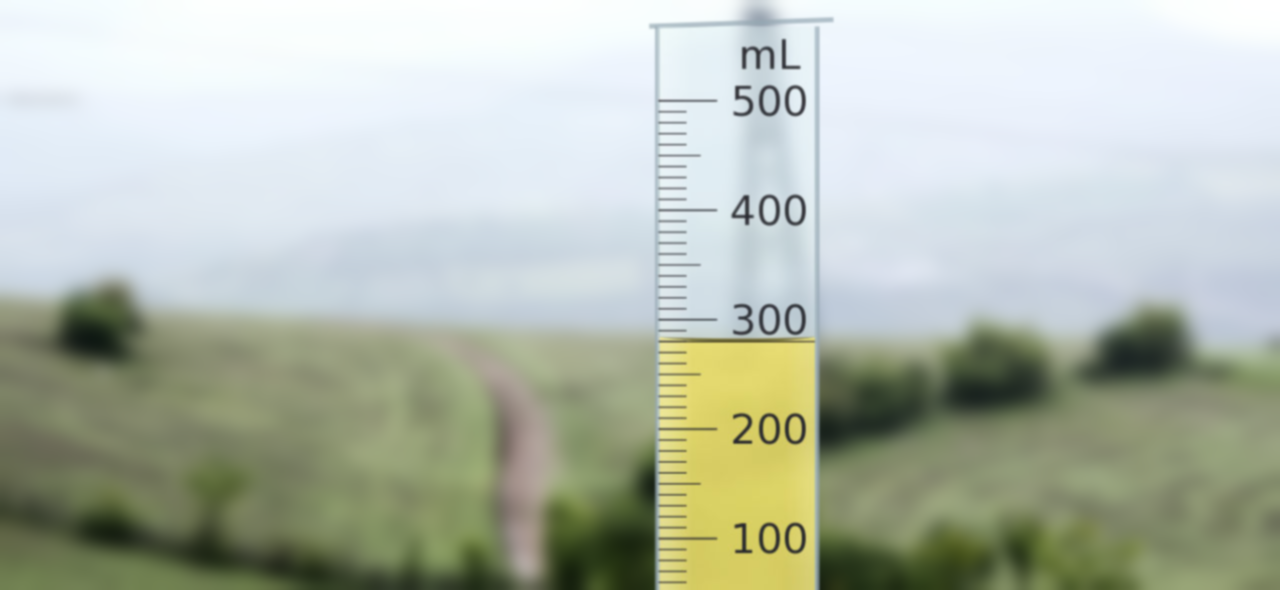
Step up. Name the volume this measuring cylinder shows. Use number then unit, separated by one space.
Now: 280 mL
